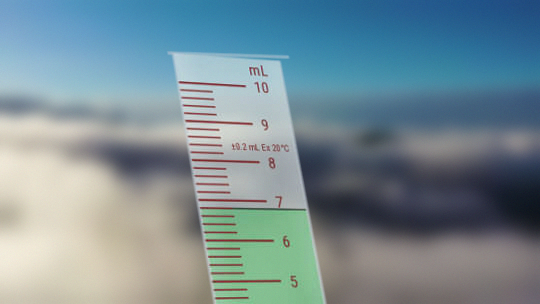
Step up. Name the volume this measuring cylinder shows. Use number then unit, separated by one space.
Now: 6.8 mL
